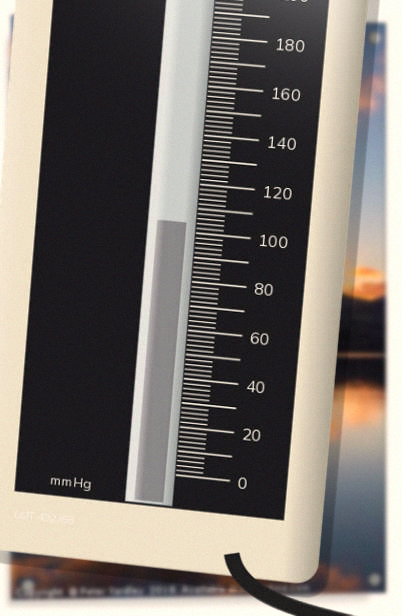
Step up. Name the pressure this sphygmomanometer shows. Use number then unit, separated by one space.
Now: 104 mmHg
